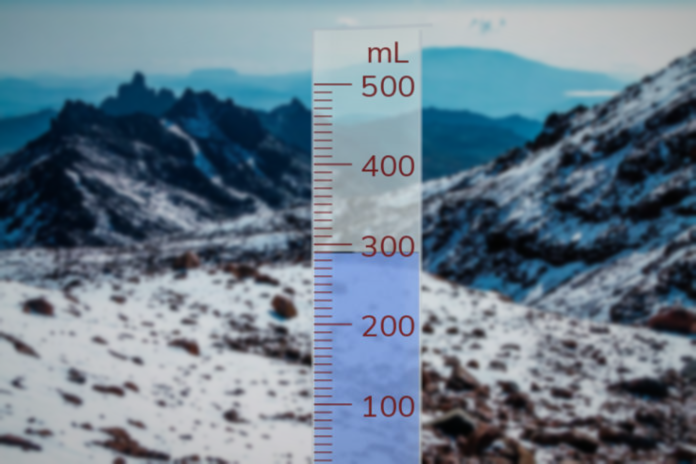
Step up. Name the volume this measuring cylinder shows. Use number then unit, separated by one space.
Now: 290 mL
